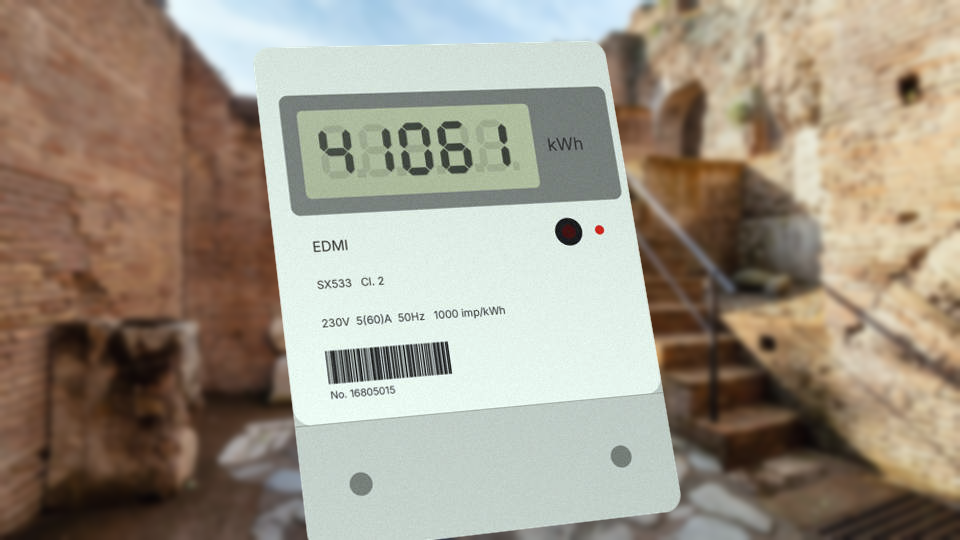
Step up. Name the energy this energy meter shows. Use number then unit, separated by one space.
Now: 41061 kWh
